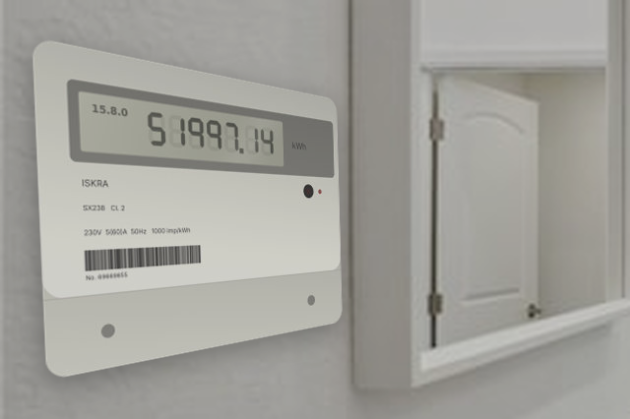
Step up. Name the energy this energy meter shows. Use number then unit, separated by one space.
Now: 51997.14 kWh
